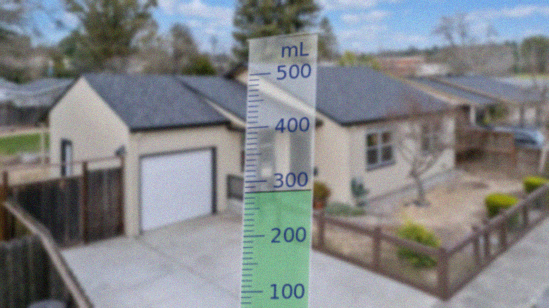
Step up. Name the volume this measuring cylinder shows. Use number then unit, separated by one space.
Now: 280 mL
